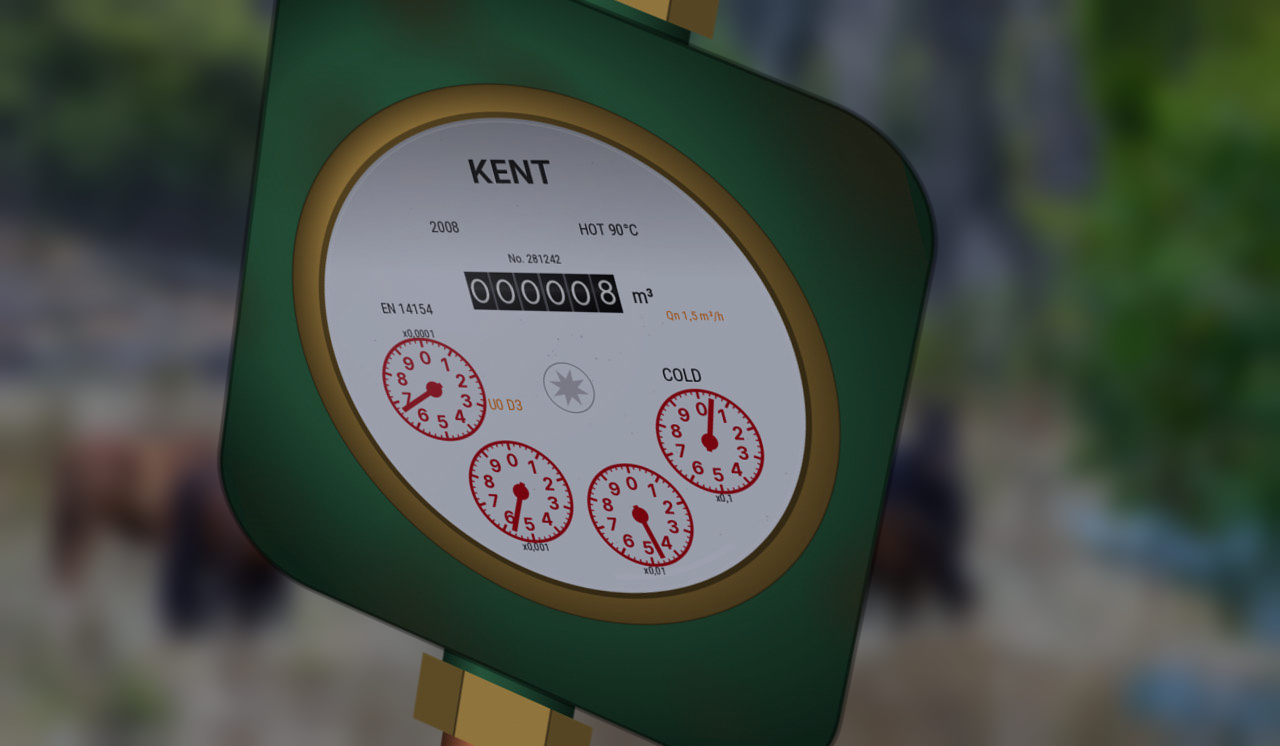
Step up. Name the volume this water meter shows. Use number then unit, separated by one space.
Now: 8.0456 m³
